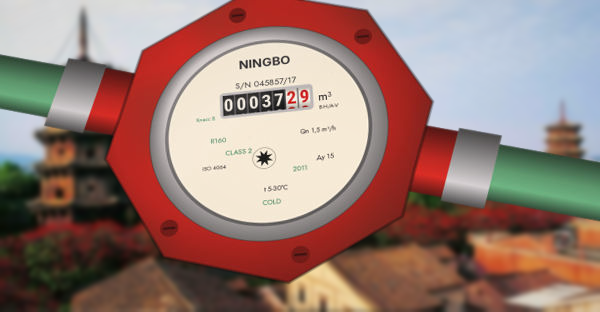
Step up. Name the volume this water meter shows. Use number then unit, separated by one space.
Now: 37.29 m³
